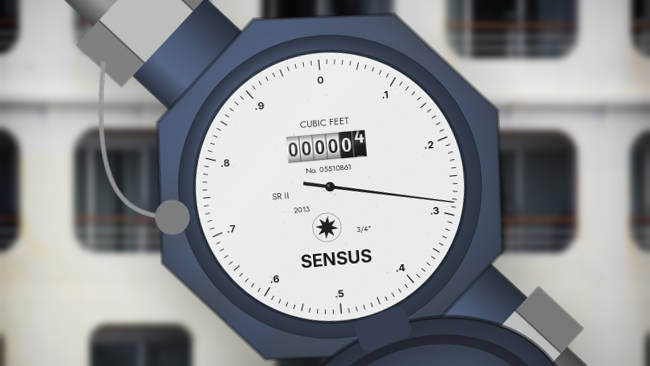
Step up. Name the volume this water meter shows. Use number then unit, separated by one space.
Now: 4.28 ft³
